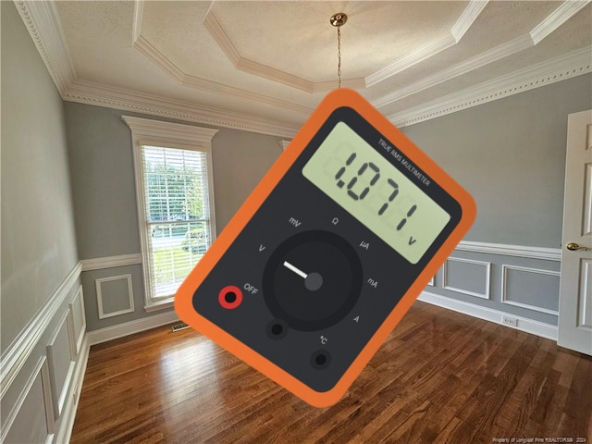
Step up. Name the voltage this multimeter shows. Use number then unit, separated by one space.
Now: 1.071 V
